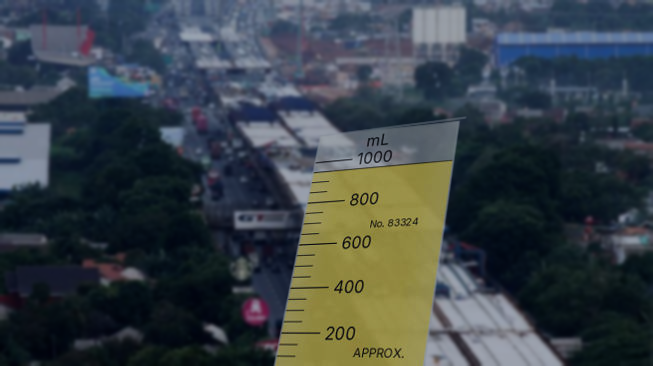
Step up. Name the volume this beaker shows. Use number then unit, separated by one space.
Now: 950 mL
